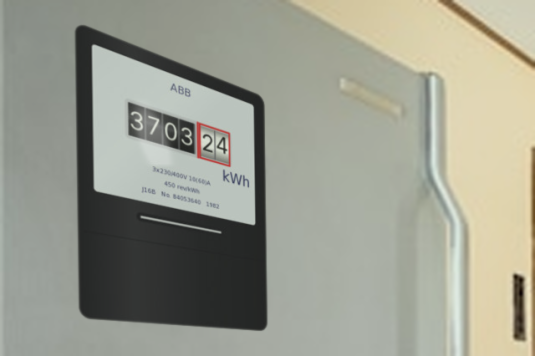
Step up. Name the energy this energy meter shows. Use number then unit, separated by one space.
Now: 3703.24 kWh
